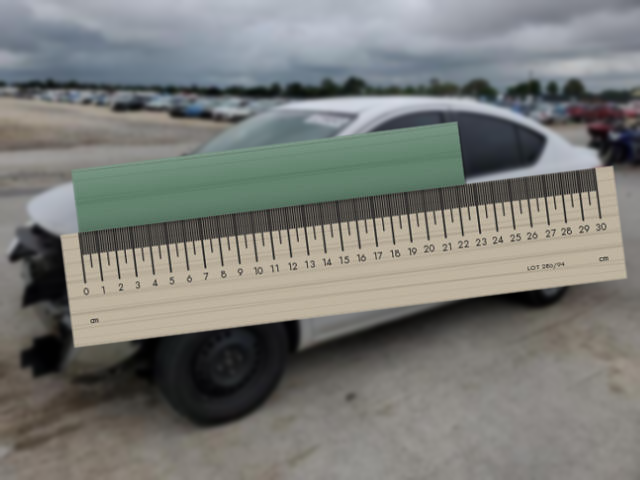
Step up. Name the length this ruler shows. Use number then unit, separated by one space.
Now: 22.5 cm
